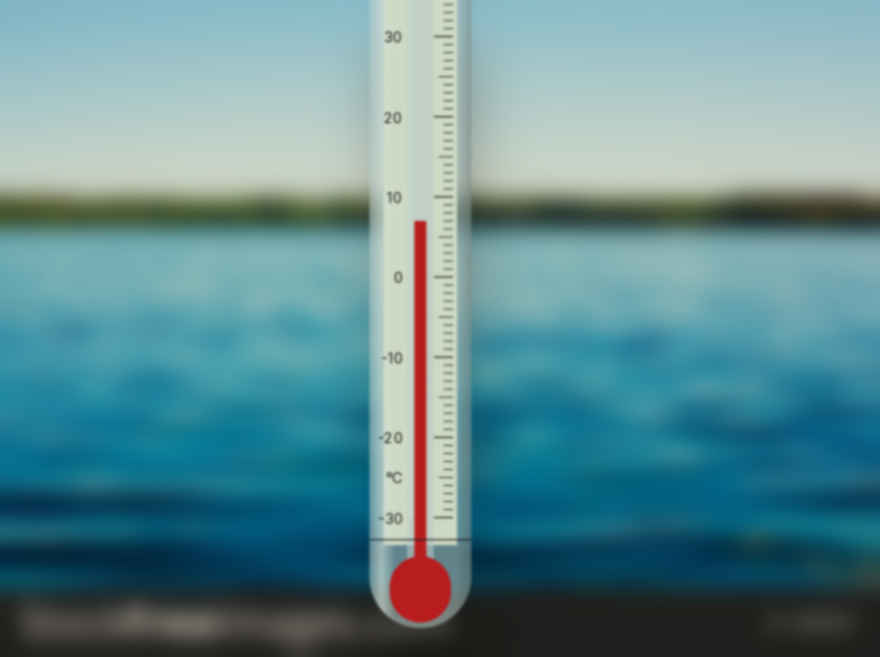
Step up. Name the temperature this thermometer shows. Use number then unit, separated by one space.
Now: 7 °C
